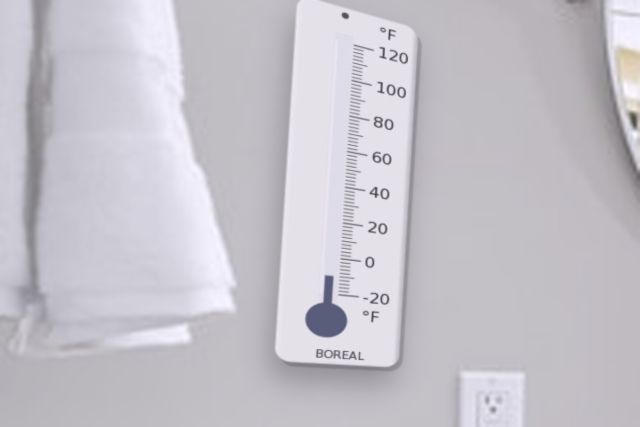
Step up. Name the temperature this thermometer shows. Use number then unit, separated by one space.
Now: -10 °F
